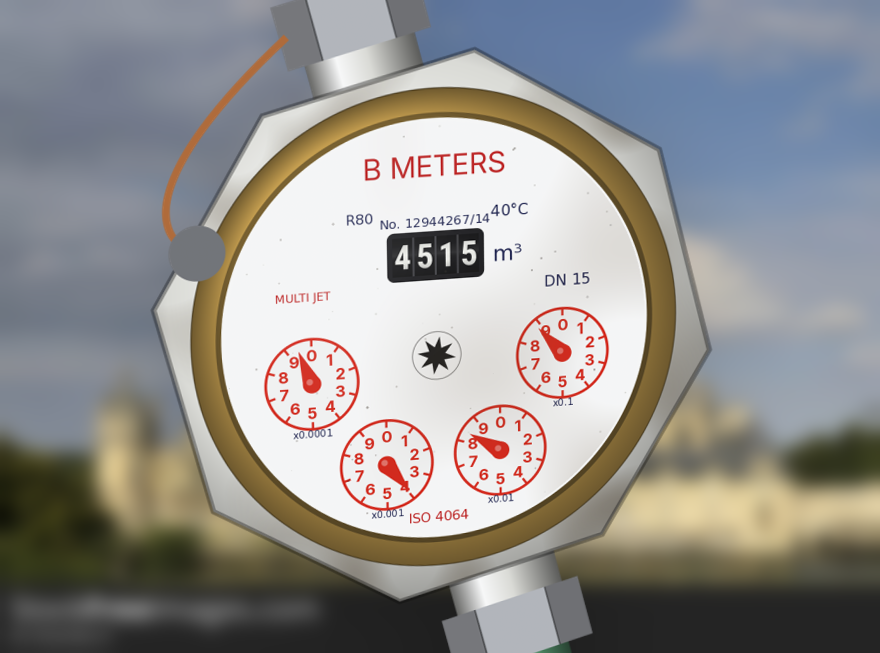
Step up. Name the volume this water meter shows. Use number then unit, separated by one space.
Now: 4515.8839 m³
